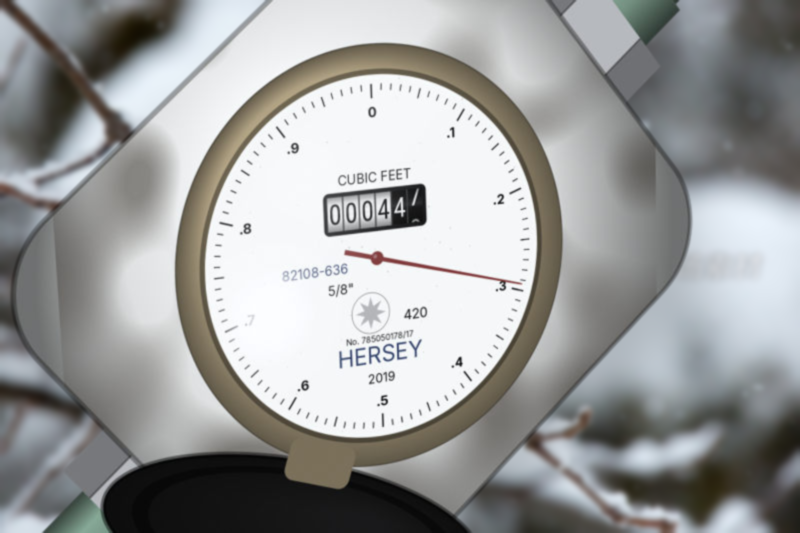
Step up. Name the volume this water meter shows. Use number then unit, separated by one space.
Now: 447.29 ft³
